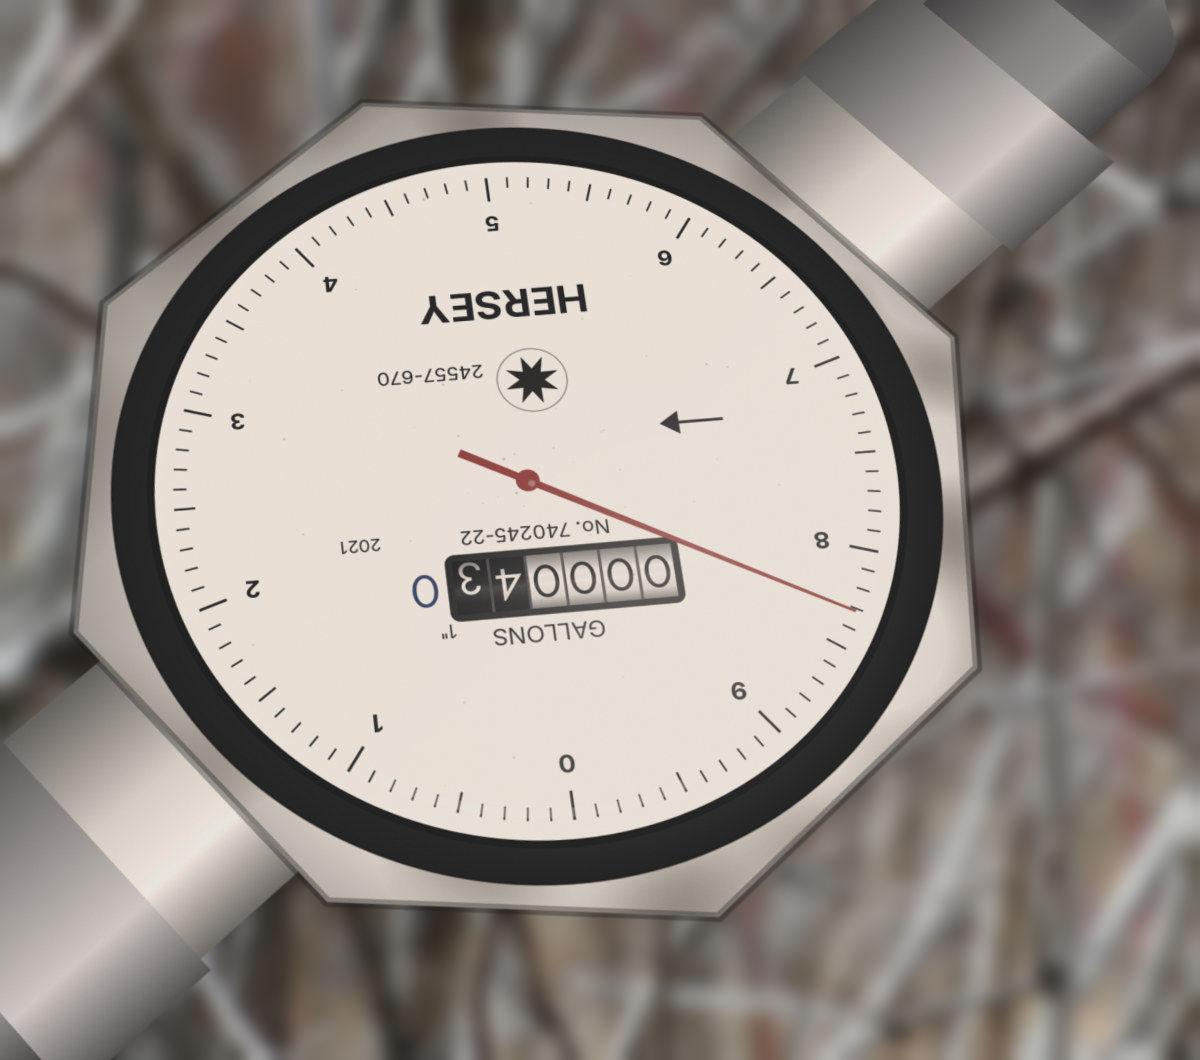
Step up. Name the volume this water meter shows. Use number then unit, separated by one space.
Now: 428.3 gal
